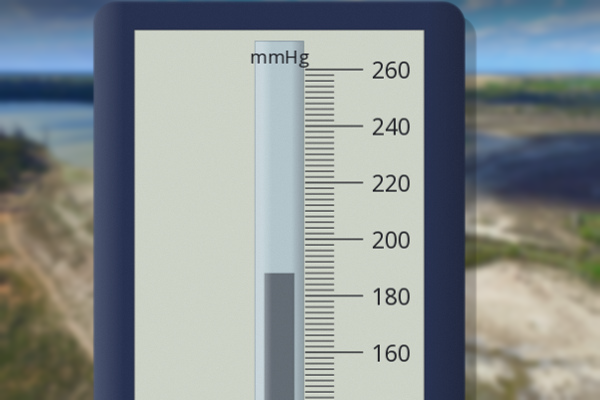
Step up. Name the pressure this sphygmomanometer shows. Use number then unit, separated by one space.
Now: 188 mmHg
